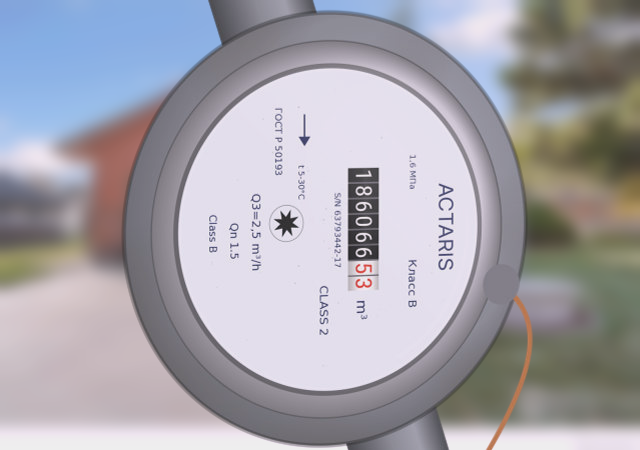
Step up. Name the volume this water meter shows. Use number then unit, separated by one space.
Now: 186066.53 m³
